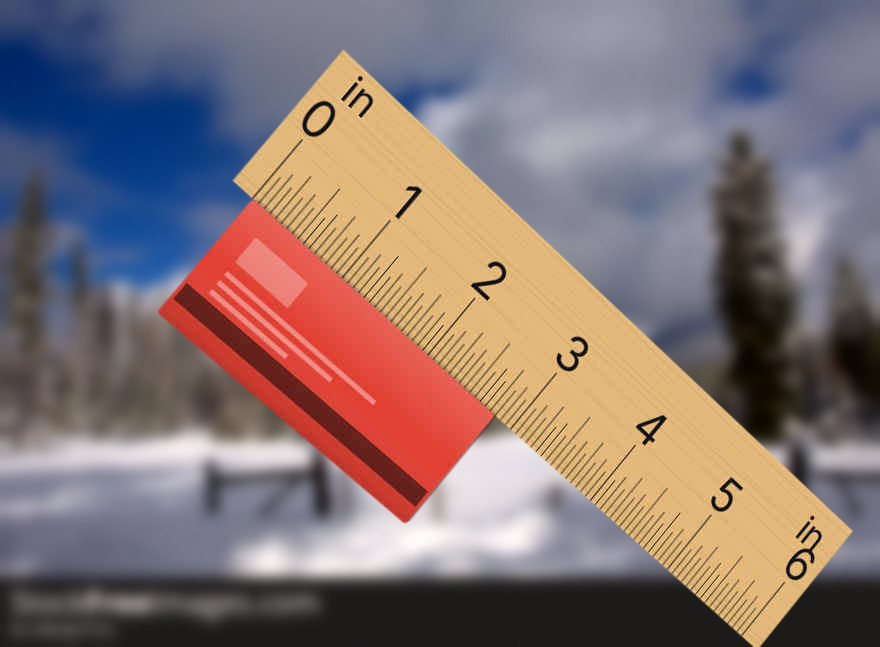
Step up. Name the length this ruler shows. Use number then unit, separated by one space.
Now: 2.8125 in
